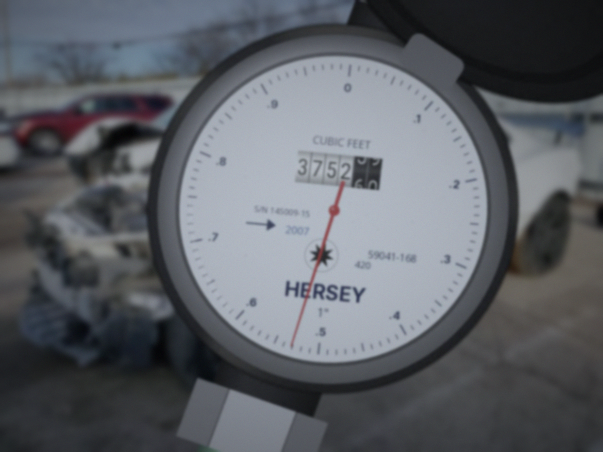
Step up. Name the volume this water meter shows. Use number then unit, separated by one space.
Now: 375259.53 ft³
